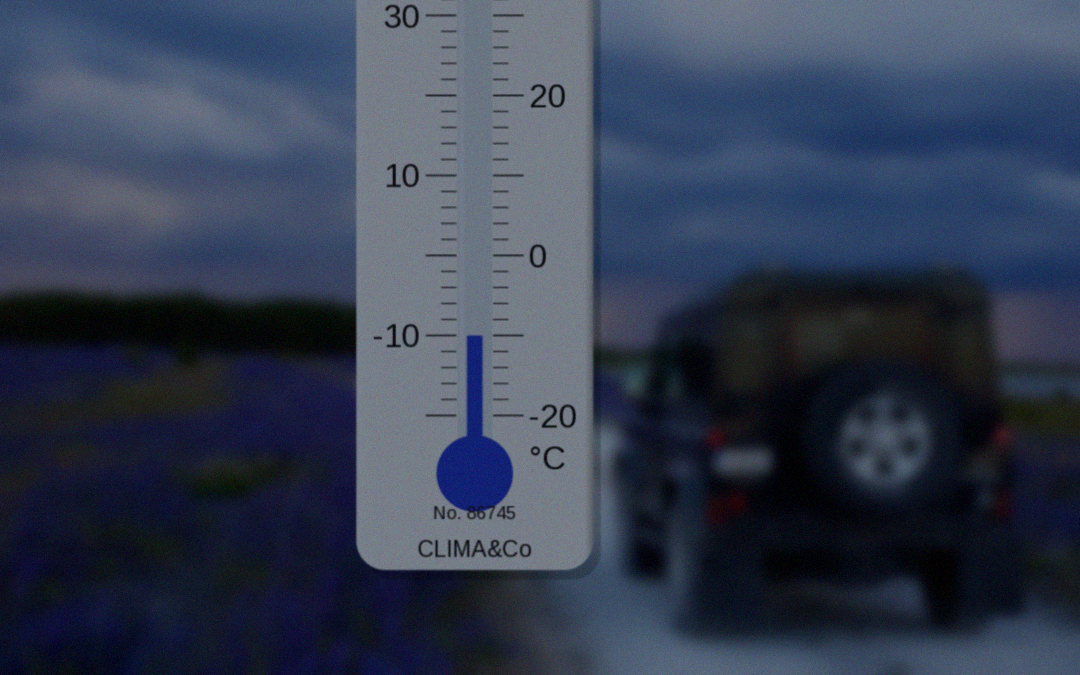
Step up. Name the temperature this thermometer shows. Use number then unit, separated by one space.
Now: -10 °C
